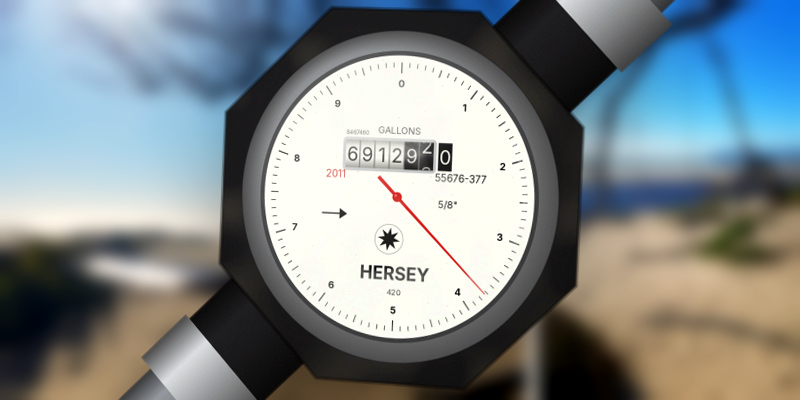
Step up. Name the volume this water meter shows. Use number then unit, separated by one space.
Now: 6912923.7 gal
